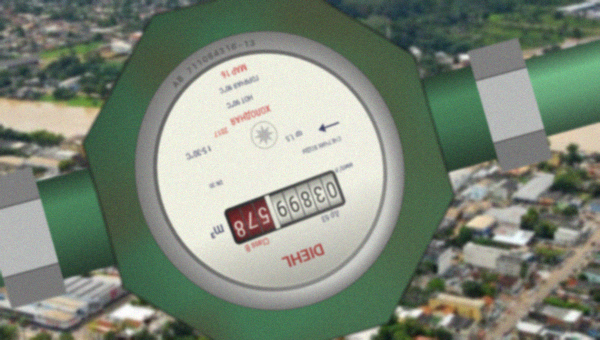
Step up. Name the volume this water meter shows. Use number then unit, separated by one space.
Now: 3899.578 m³
